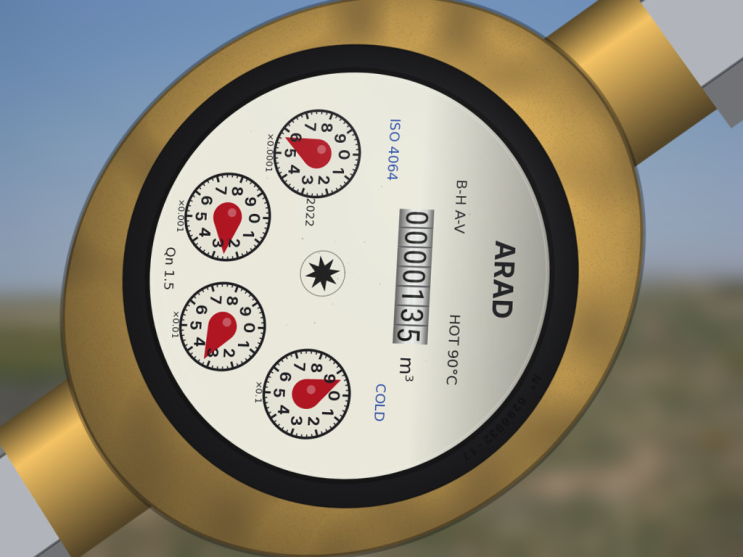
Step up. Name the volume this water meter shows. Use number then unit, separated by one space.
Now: 134.9325 m³
